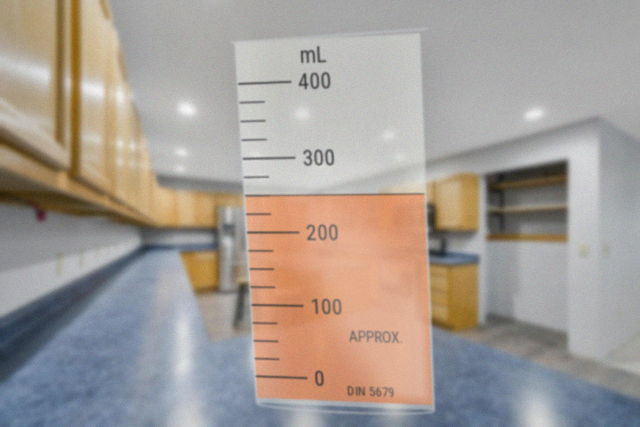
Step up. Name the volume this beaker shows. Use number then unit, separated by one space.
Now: 250 mL
